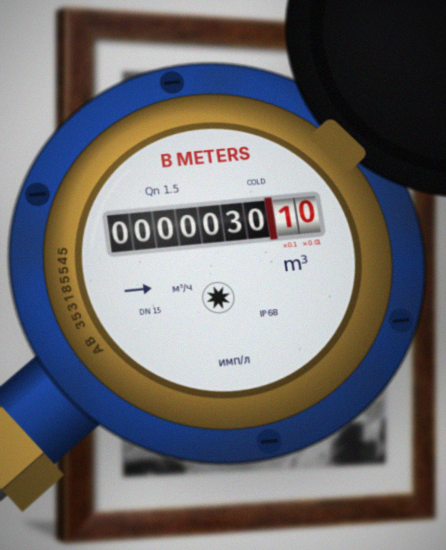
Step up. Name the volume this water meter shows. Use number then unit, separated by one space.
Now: 30.10 m³
